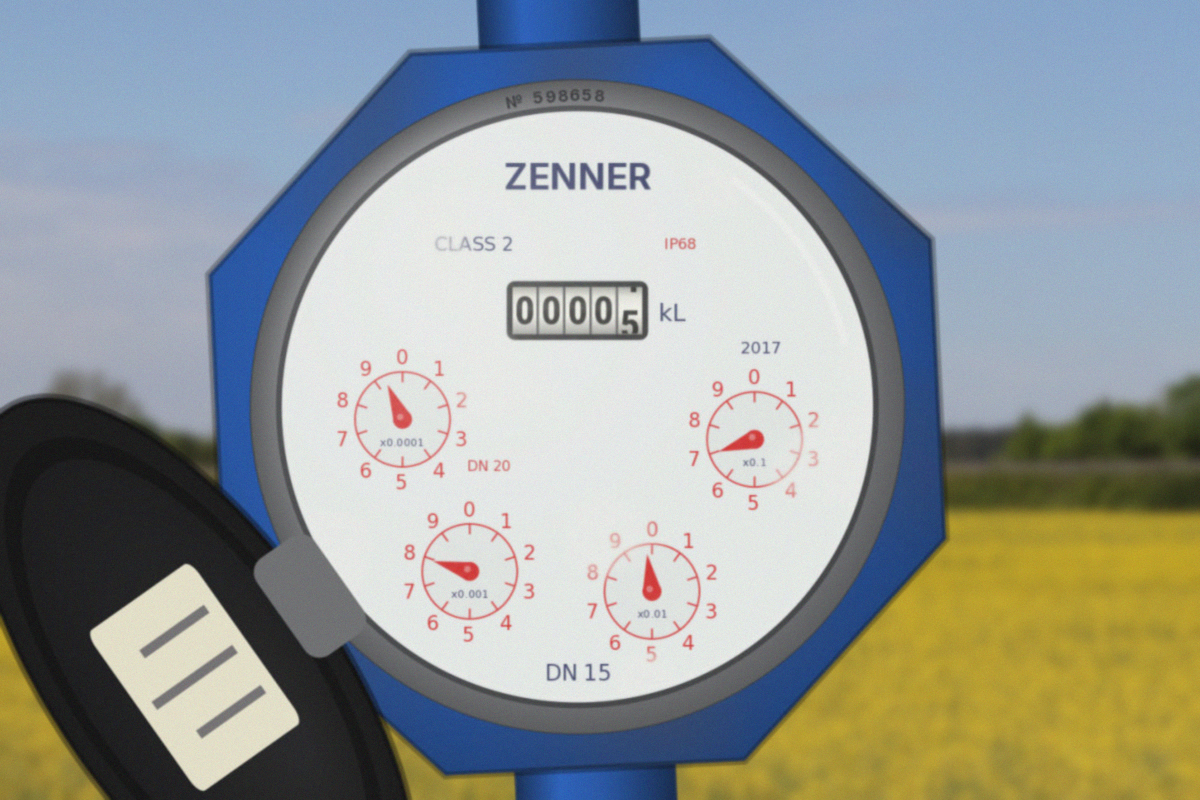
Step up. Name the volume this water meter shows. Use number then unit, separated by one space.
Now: 4.6979 kL
